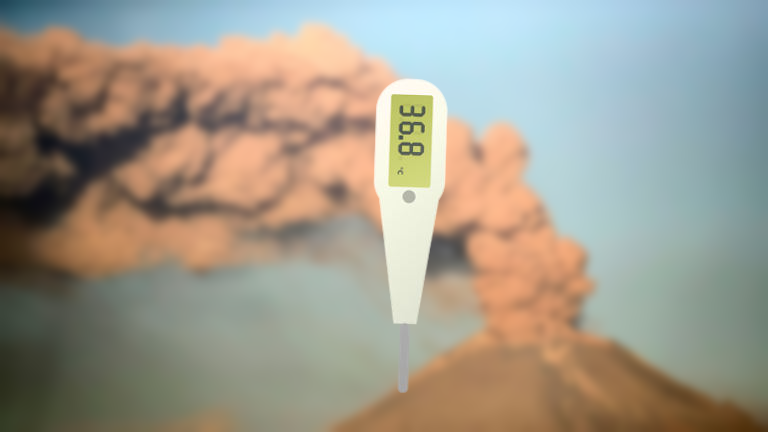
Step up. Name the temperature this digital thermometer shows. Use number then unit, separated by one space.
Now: 36.8 °C
